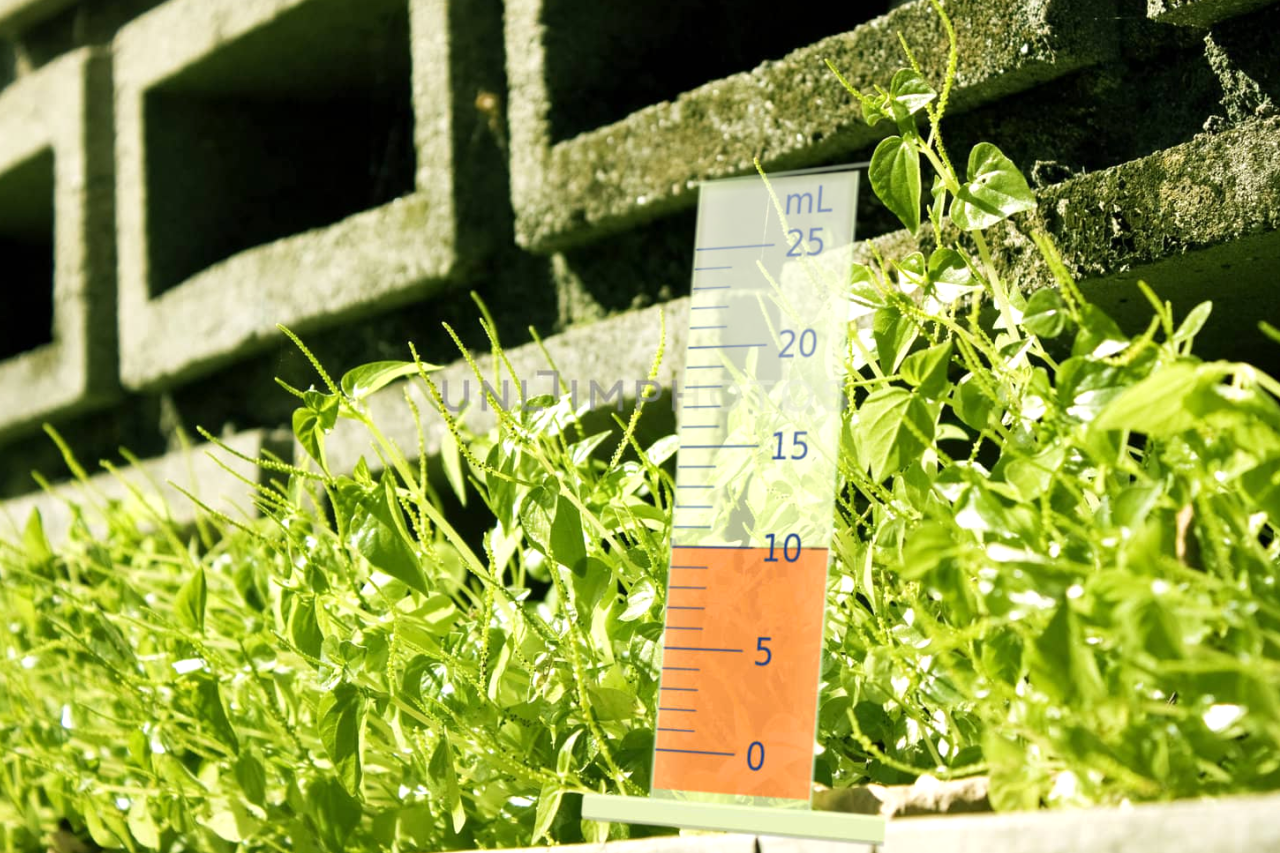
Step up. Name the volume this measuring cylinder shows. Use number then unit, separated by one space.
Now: 10 mL
